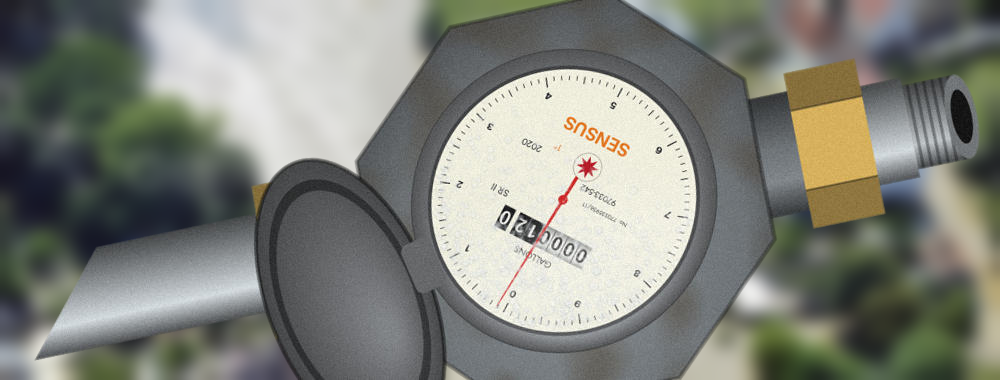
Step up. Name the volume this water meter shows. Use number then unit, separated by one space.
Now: 120.1 gal
